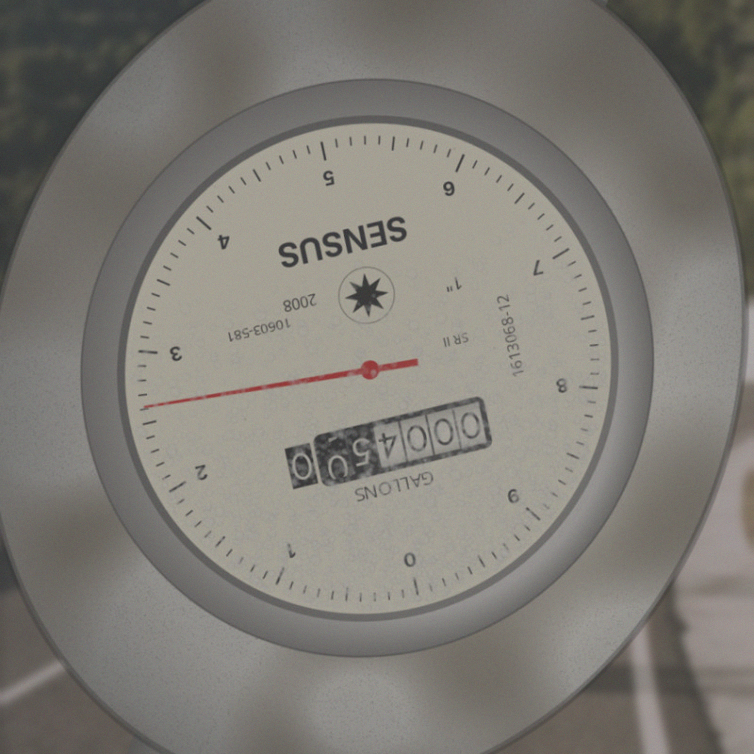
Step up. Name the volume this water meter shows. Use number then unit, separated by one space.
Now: 4502.6 gal
